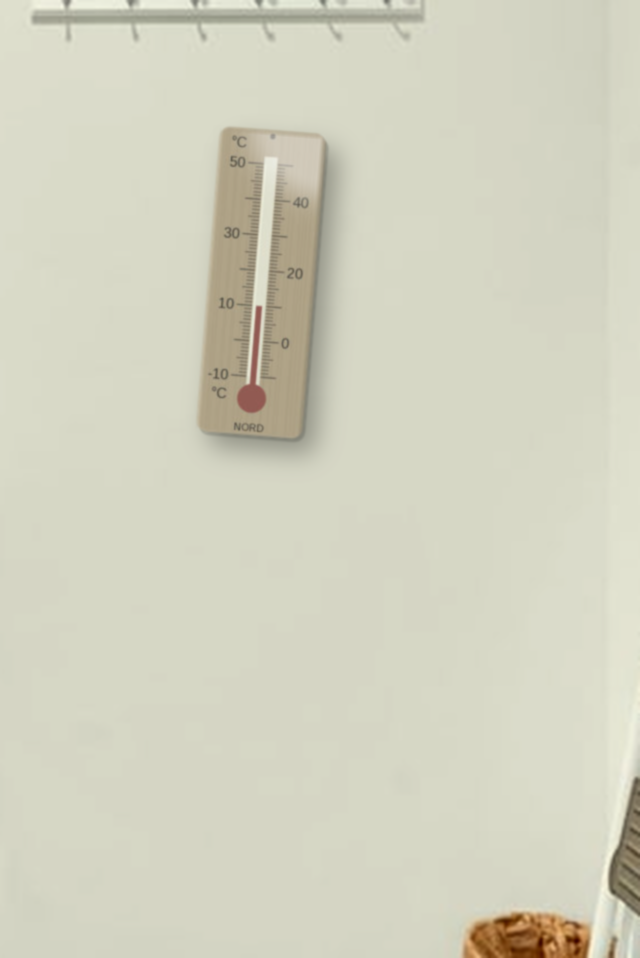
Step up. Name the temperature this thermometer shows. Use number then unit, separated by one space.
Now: 10 °C
